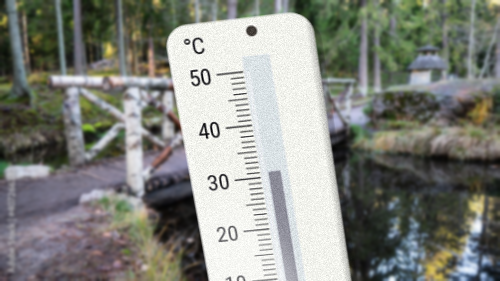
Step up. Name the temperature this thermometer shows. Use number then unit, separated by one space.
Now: 31 °C
